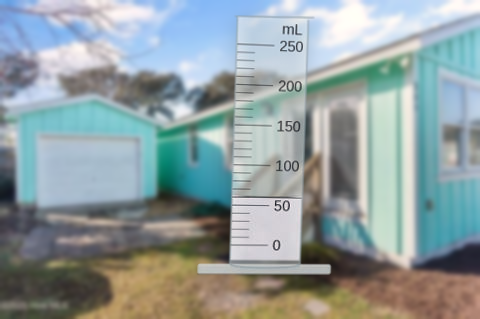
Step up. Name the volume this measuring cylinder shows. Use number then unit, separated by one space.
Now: 60 mL
